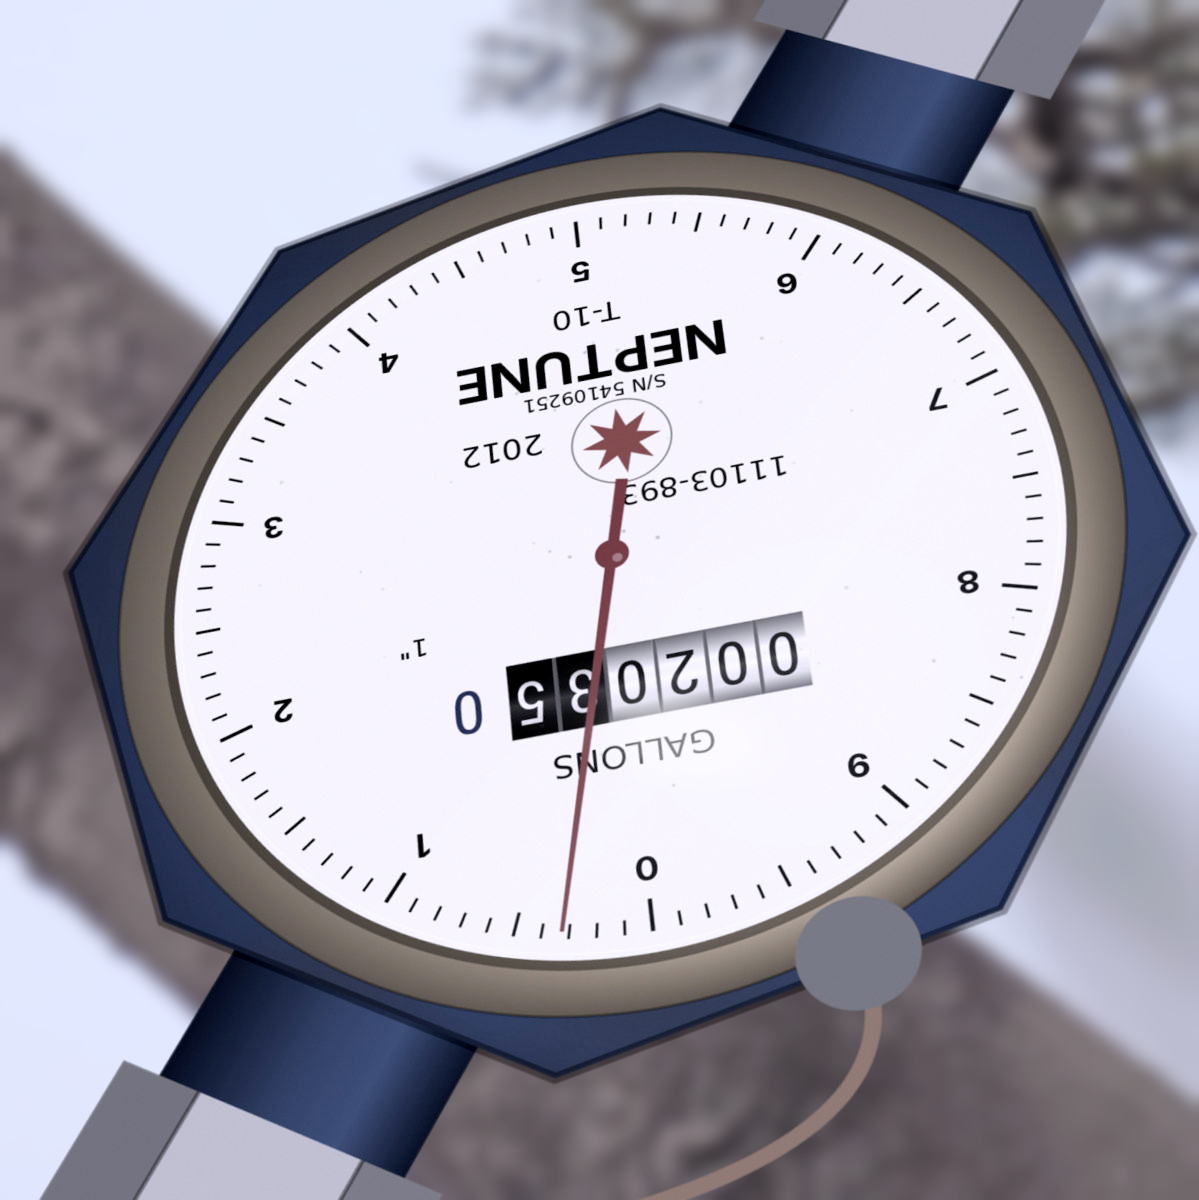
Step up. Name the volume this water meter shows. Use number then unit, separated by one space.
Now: 20350.3 gal
